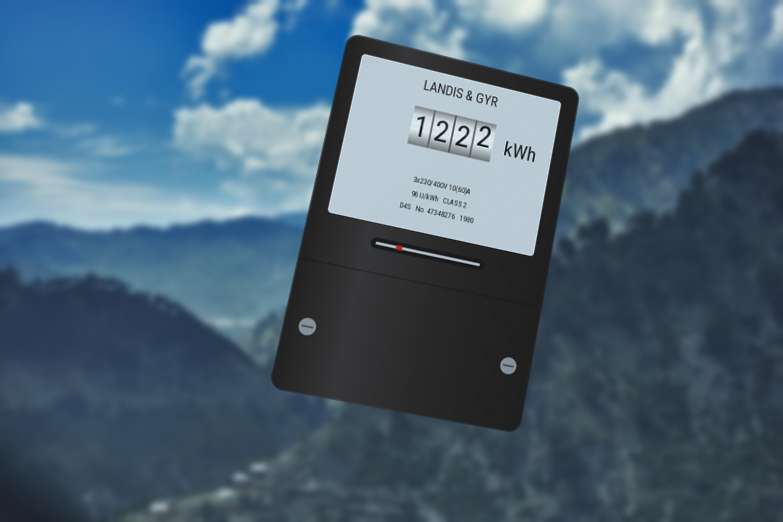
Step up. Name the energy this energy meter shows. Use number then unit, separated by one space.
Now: 1222 kWh
